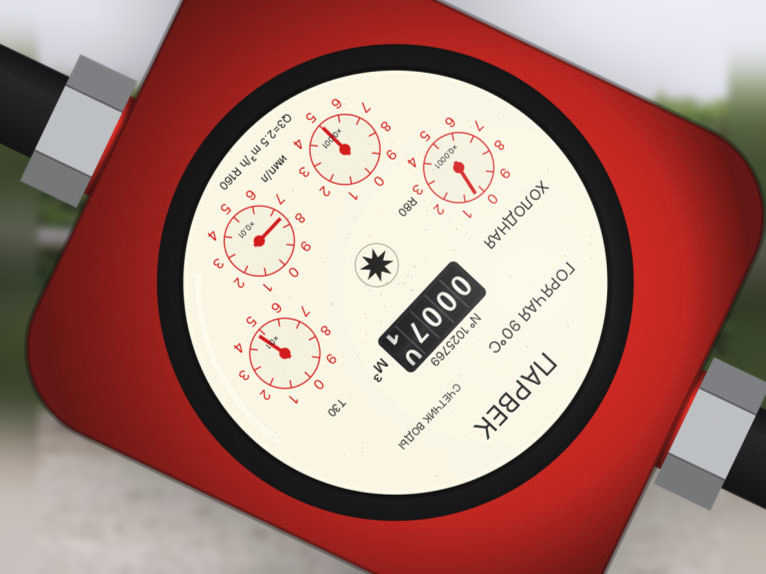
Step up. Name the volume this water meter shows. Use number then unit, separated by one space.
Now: 70.4750 m³
